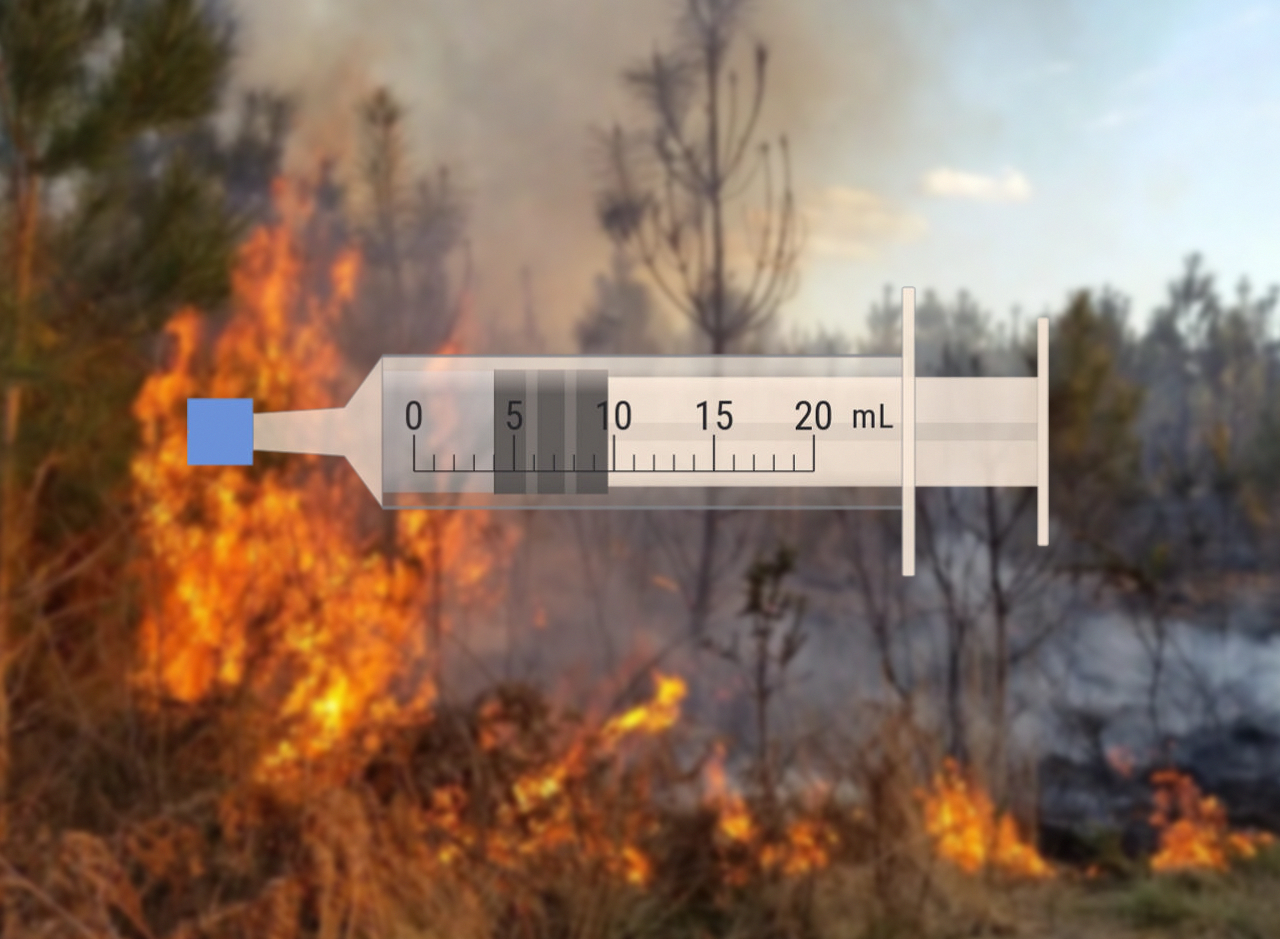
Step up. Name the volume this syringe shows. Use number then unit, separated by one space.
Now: 4 mL
